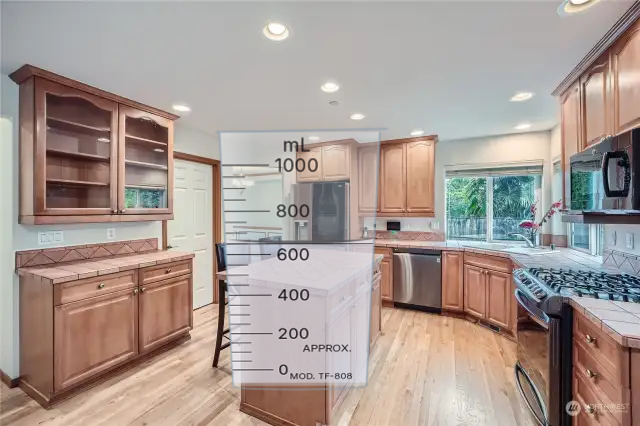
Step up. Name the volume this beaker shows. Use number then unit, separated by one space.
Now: 650 mL
